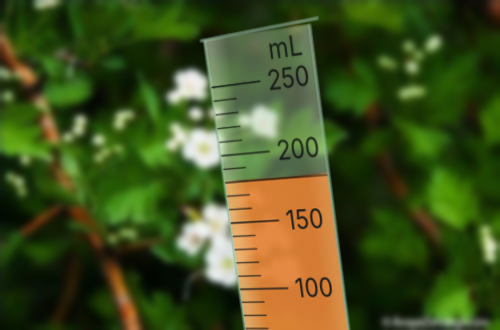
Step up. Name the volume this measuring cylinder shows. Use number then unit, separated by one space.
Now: 180 mL
